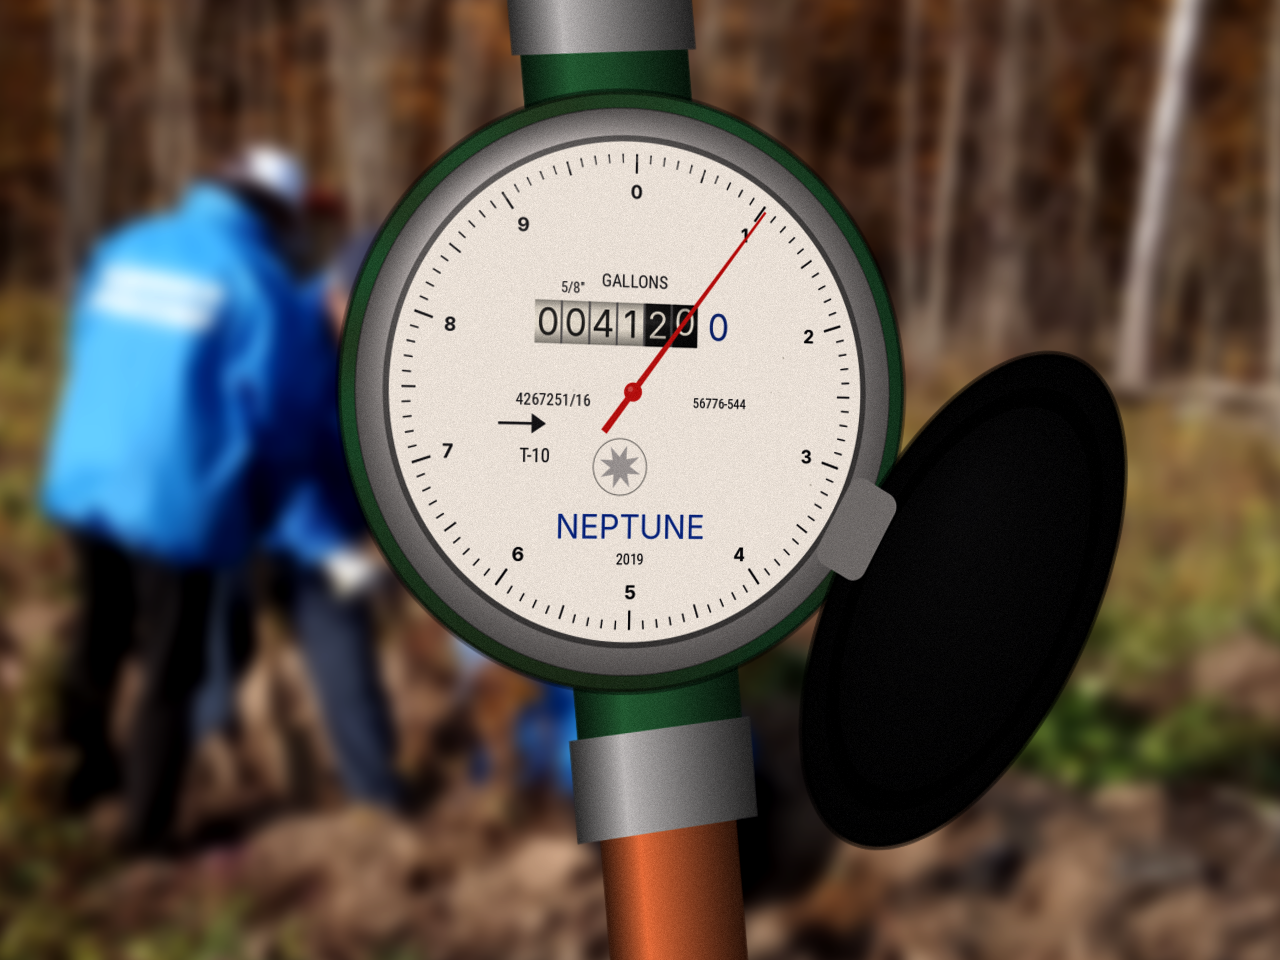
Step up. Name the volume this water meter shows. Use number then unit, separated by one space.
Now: 41201.0 gal
